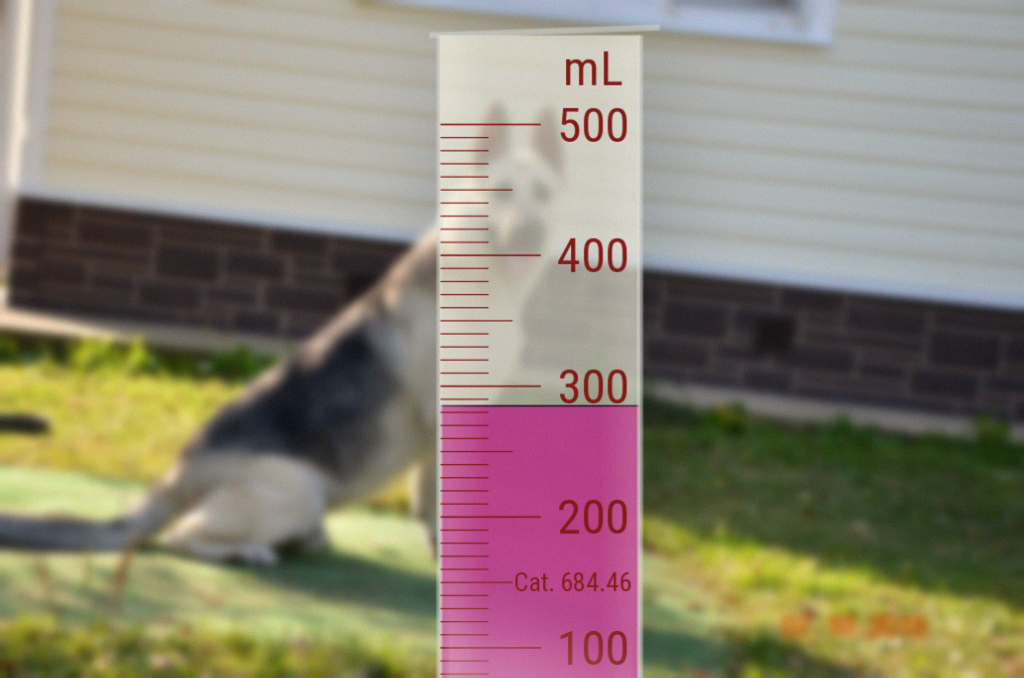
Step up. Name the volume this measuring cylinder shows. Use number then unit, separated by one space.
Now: 285 mL
